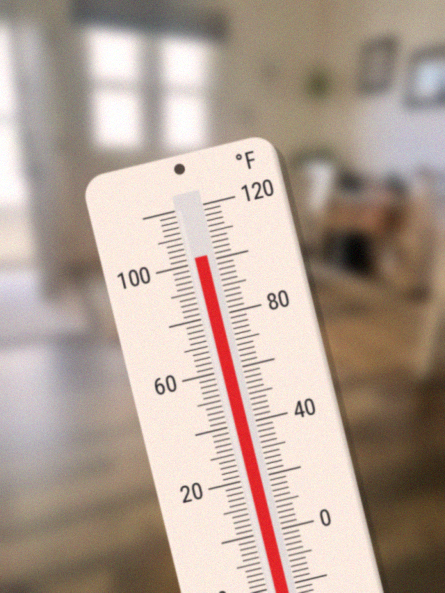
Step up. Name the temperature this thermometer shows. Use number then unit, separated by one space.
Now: 102 °F
